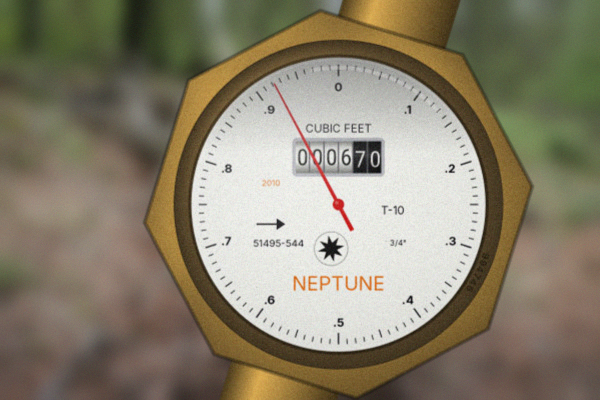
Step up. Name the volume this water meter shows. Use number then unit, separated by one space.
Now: 669.92 ft³
